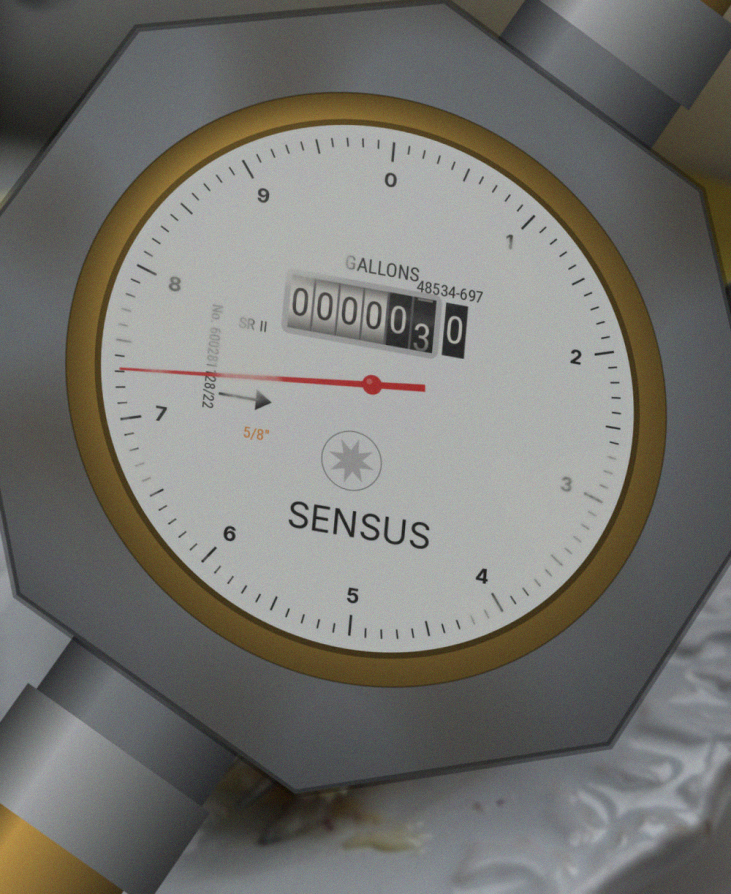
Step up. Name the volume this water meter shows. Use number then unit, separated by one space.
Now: 27.3 gal
